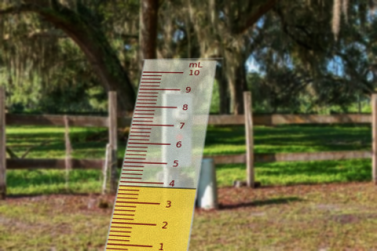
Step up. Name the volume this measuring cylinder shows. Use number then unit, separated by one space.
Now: 3.8 mL
